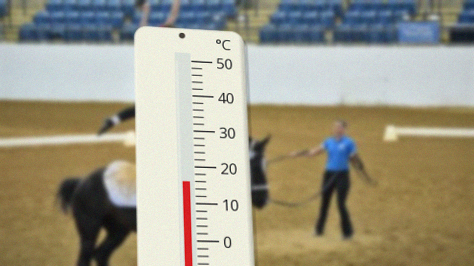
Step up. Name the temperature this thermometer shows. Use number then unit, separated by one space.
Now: 16 °C
